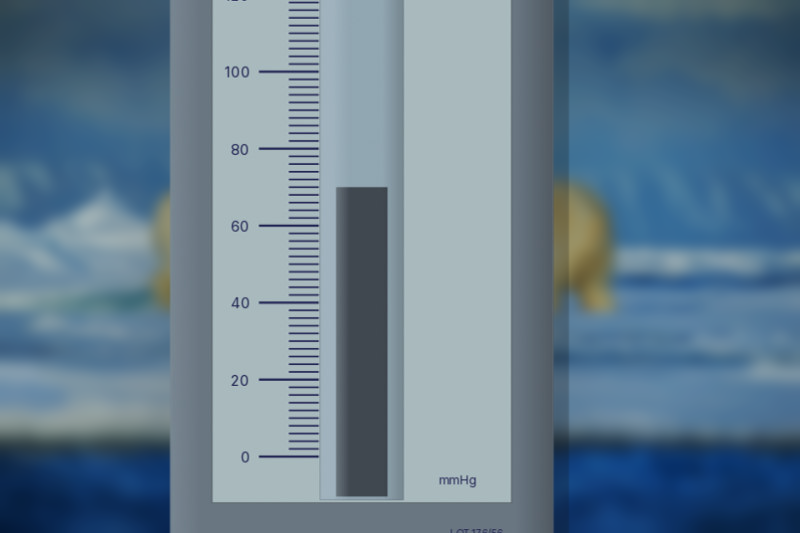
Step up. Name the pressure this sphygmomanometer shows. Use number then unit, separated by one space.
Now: 70 mmHg
